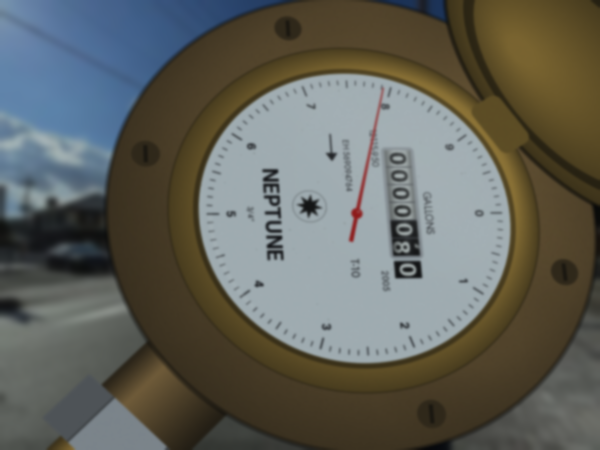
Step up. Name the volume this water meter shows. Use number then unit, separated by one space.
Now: 77.9 gal
